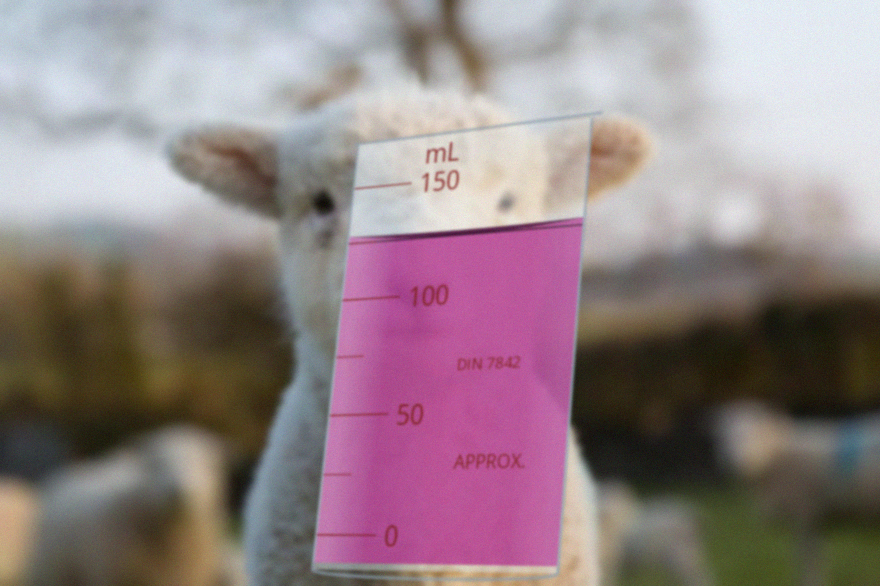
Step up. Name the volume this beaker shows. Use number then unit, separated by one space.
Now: 125 mL
